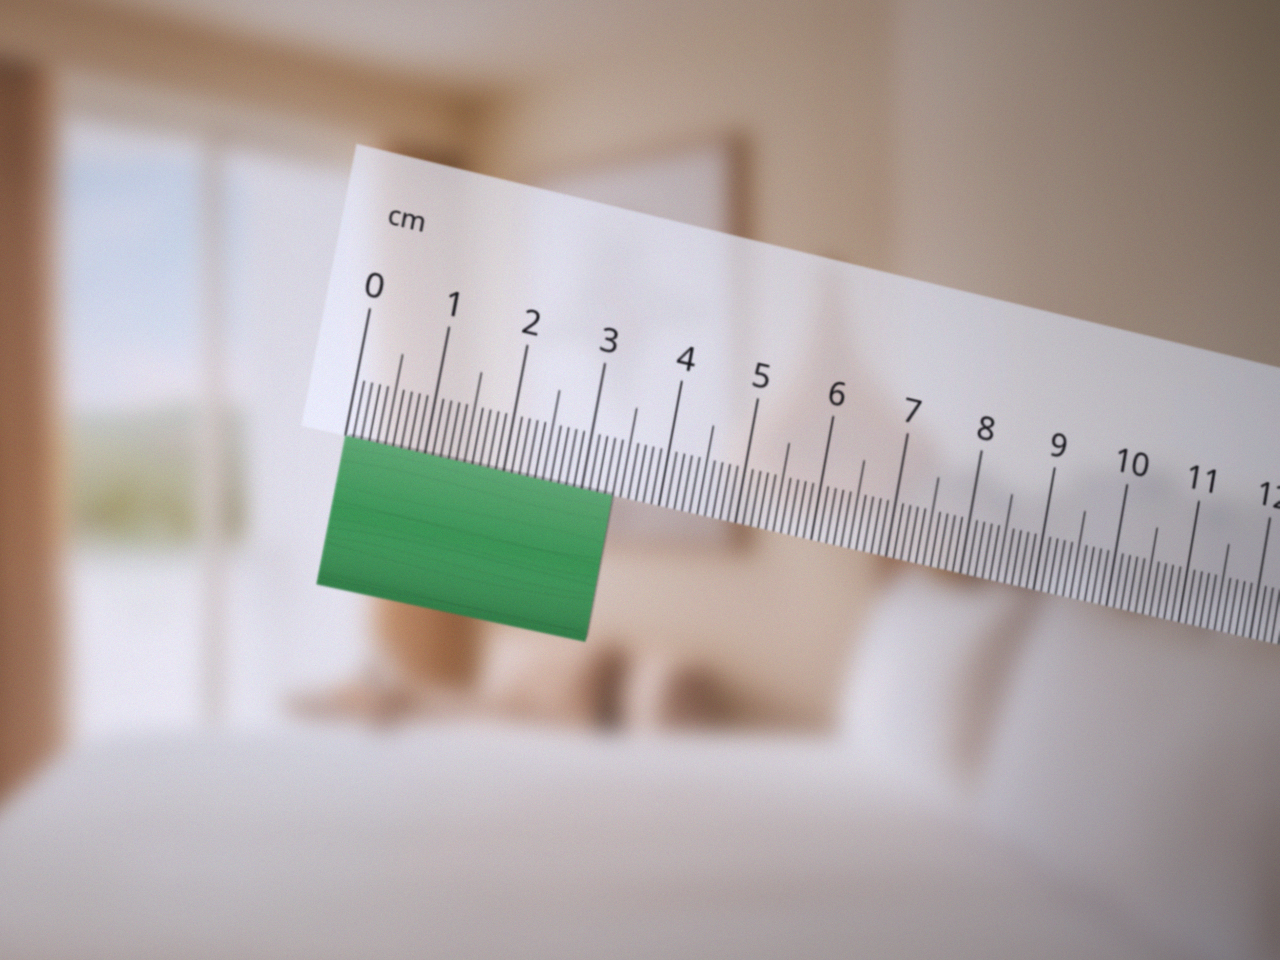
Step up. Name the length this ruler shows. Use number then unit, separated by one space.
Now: 3.4 cm
